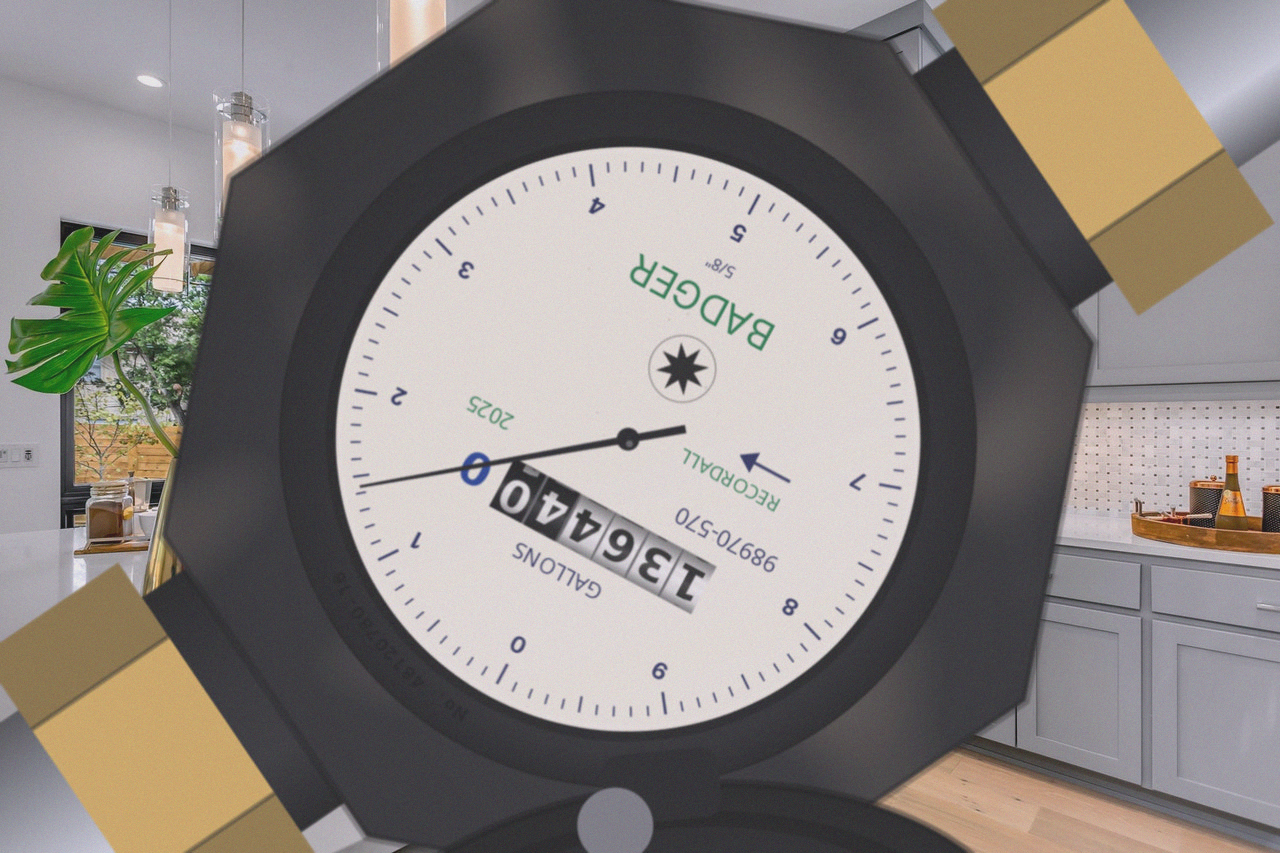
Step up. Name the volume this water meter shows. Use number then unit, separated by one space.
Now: 1364401.4 gal
